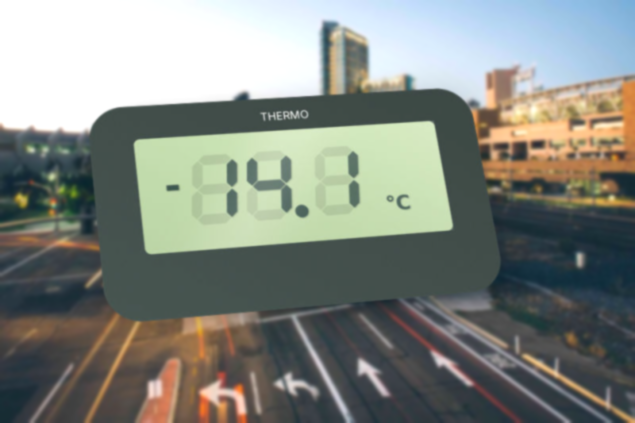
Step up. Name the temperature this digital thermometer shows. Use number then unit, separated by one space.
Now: -14.1 °C
